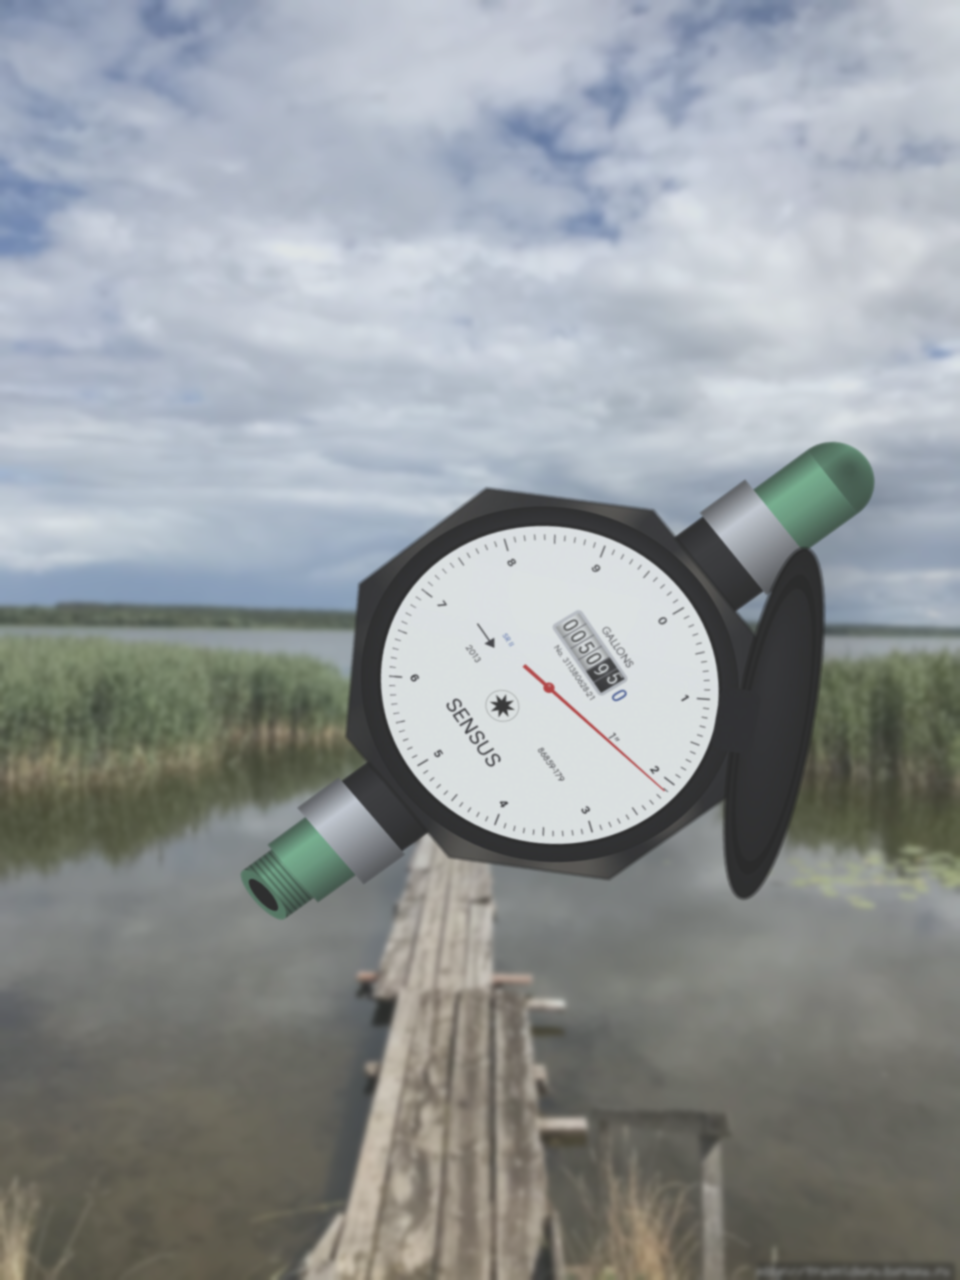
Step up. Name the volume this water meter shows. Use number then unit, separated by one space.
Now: 50952.1 gal
